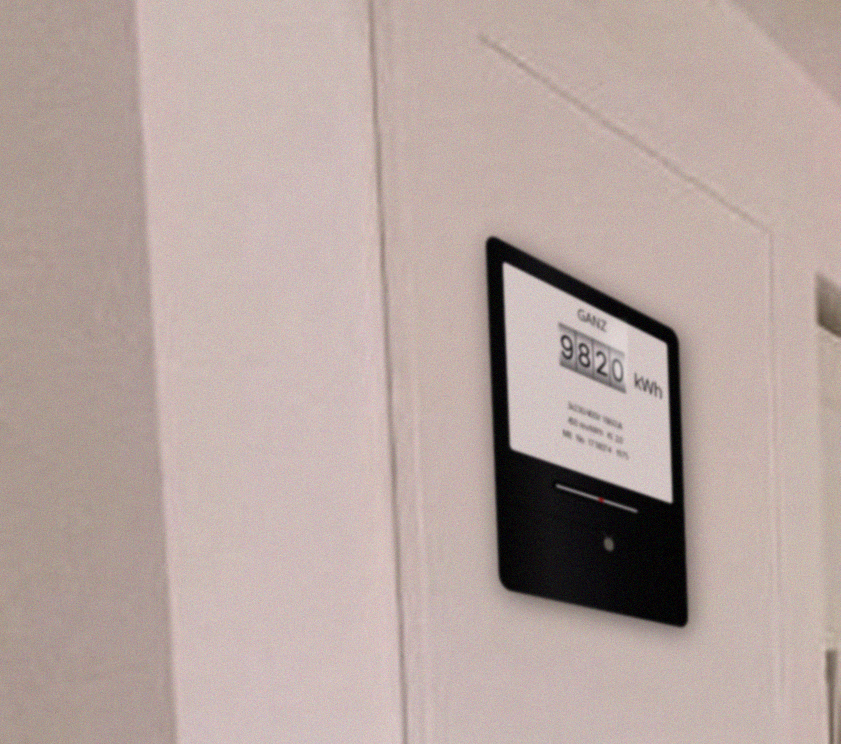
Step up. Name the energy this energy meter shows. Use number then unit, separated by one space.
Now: 9820 kWh
